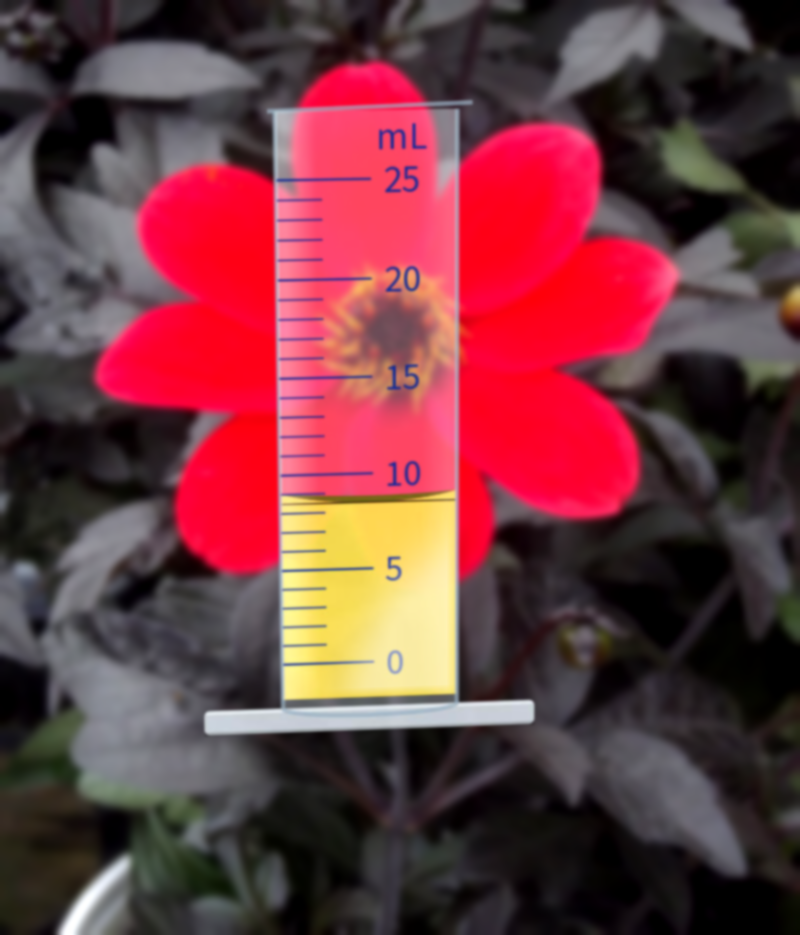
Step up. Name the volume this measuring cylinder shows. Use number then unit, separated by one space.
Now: 8.5 mL
